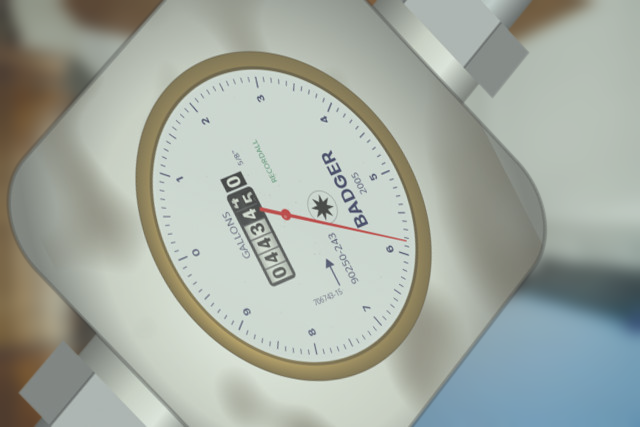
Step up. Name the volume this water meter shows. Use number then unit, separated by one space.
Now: 443445.8 gal
